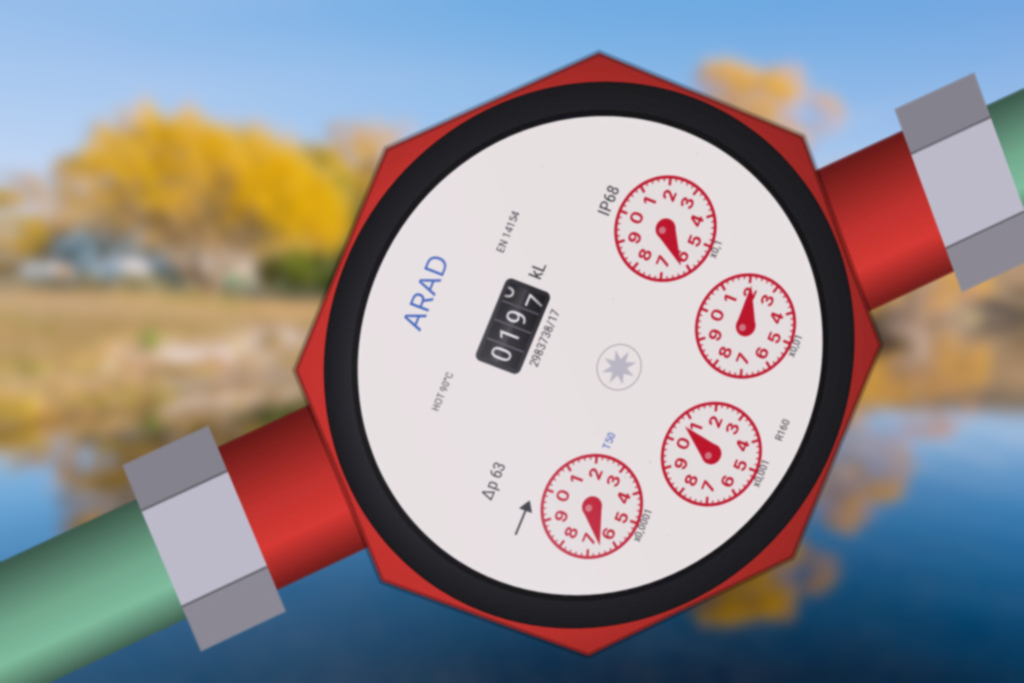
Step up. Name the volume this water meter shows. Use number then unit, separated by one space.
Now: 196.6206 kL
